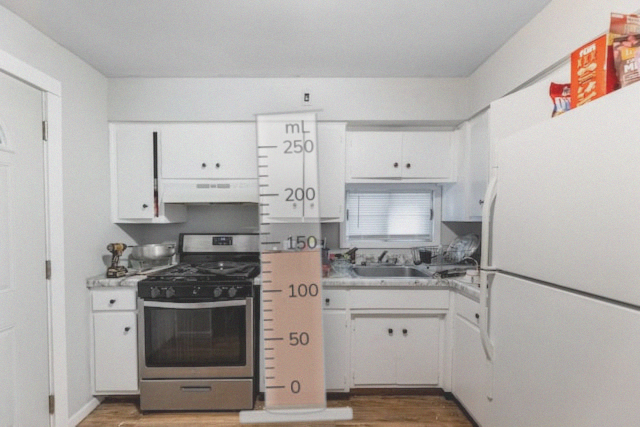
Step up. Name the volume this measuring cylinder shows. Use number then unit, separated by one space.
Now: 140 mL
